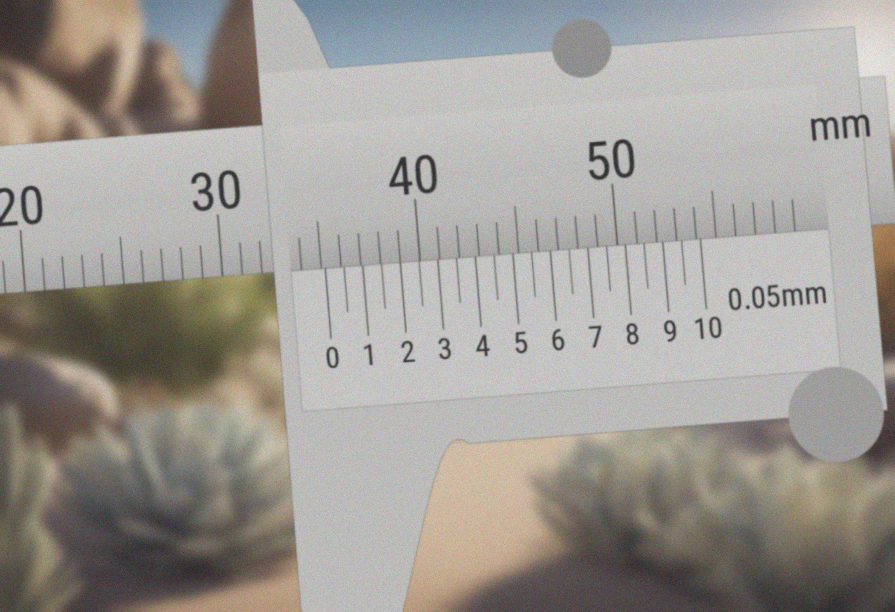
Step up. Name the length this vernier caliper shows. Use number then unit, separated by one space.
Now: 35.2 mm
